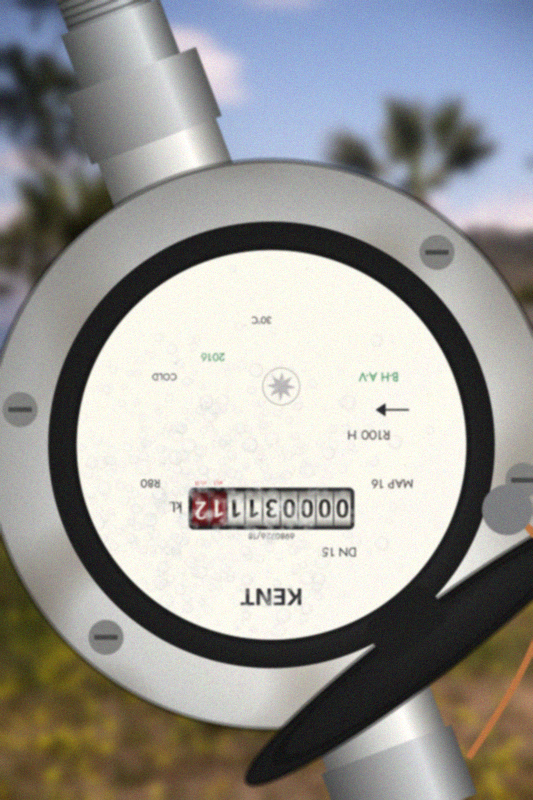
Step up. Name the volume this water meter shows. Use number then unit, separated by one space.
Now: 311.12 kL
